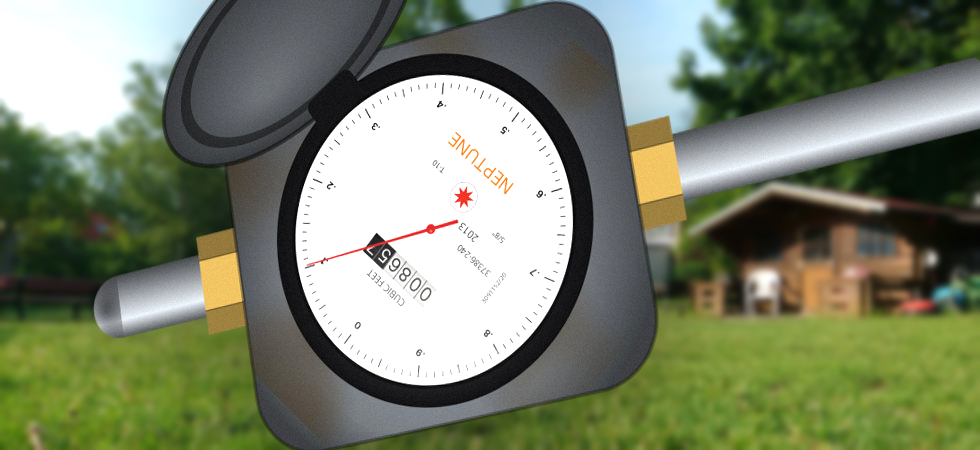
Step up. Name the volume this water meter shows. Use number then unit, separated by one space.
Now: 8657.10 ft³
